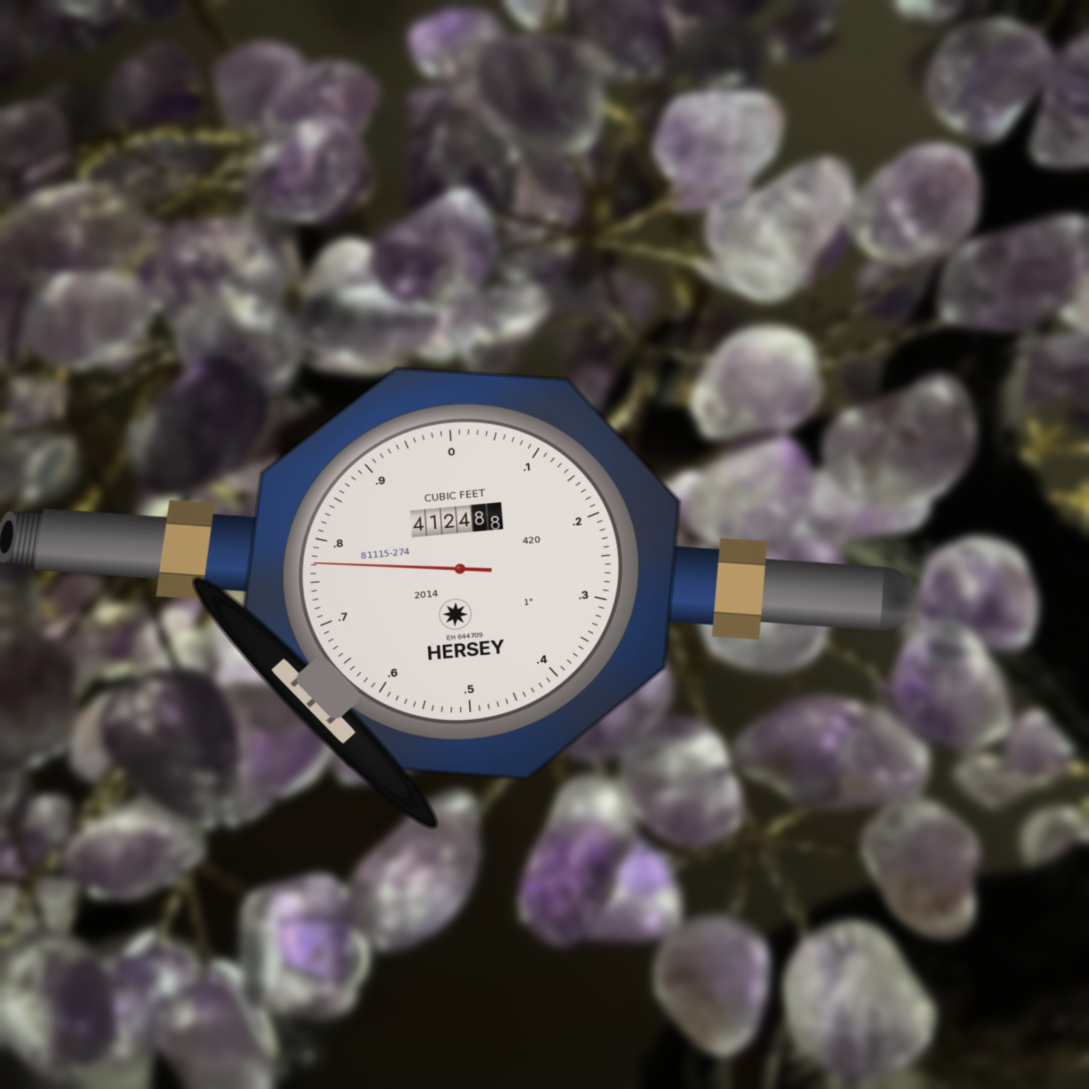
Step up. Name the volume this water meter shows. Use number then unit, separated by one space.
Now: 412487.77 ft³
